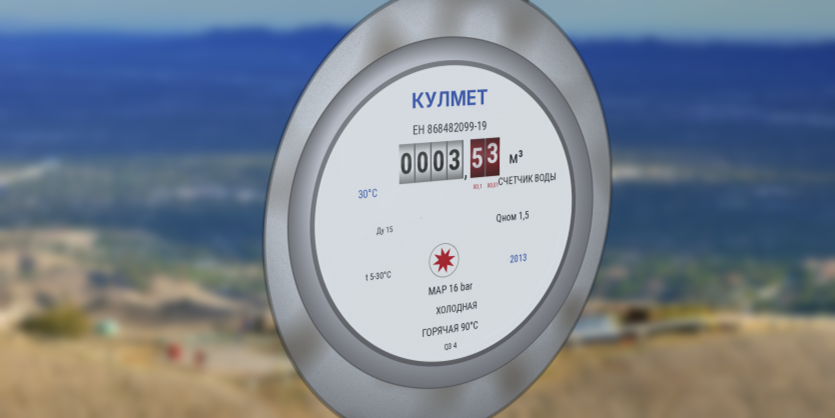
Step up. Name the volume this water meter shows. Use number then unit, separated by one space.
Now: 3.53 m³
